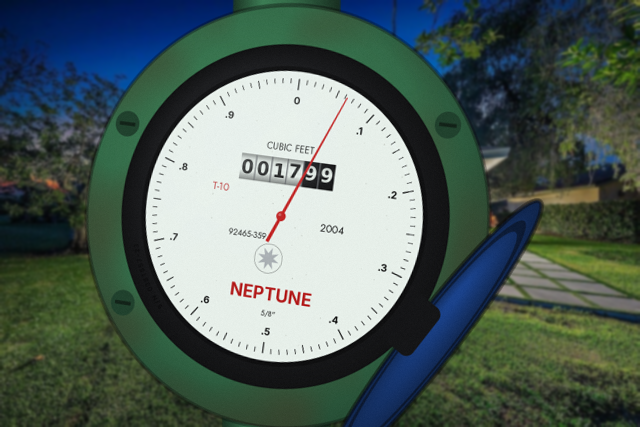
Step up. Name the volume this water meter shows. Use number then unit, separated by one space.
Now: 1799.06 ft³
